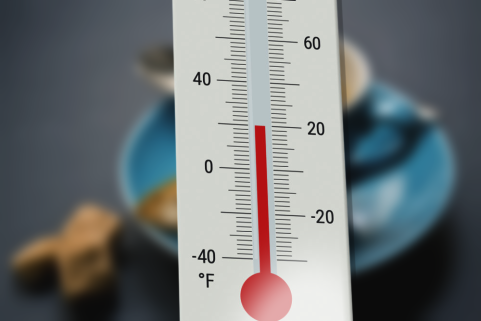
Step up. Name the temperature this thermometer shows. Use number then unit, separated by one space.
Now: 20 °F
